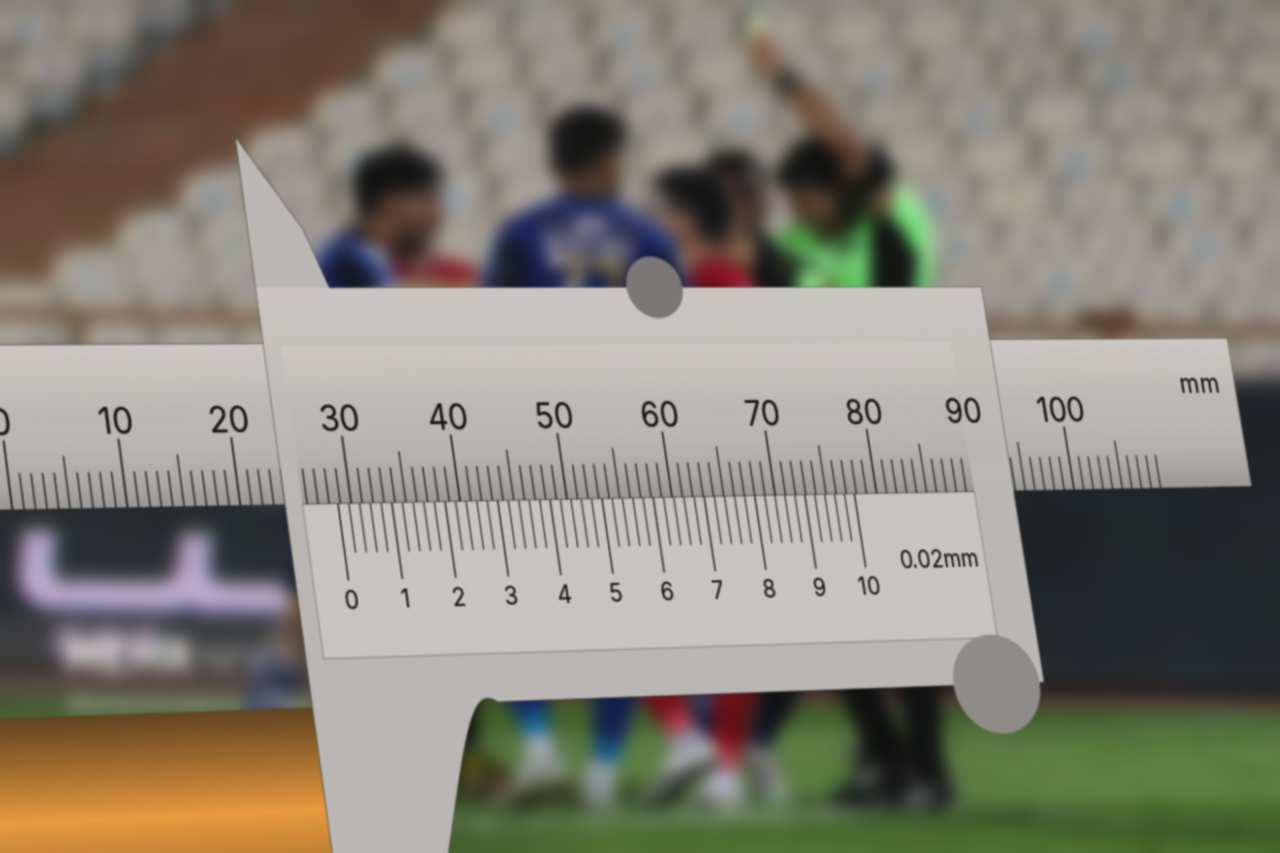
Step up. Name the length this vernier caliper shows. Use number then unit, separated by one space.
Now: 28.8 mm
